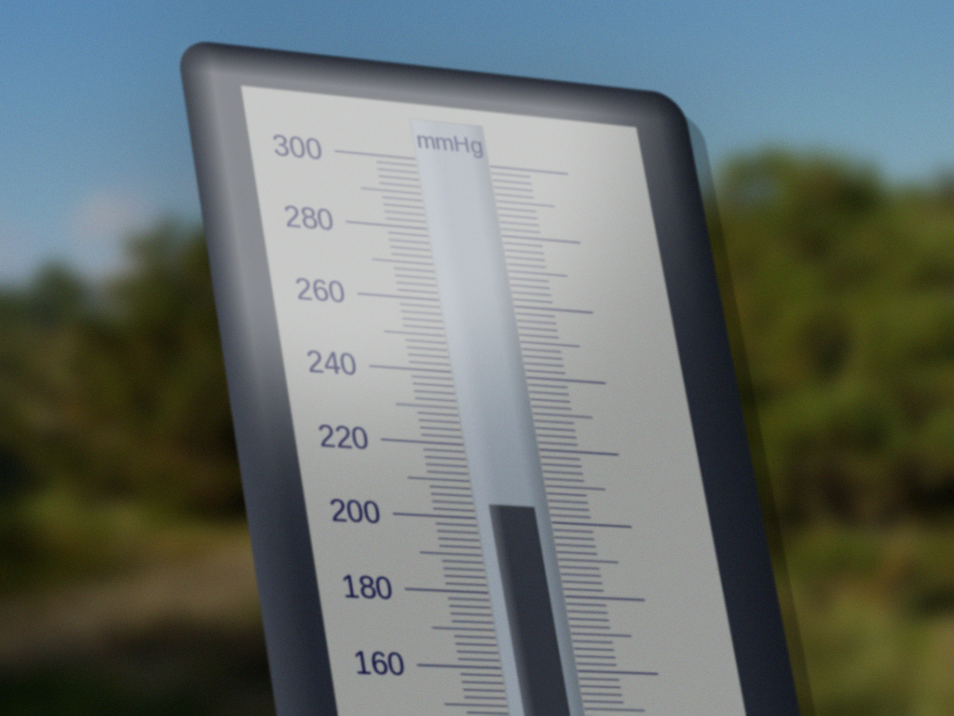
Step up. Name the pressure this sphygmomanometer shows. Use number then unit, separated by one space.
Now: 204 mmHg
